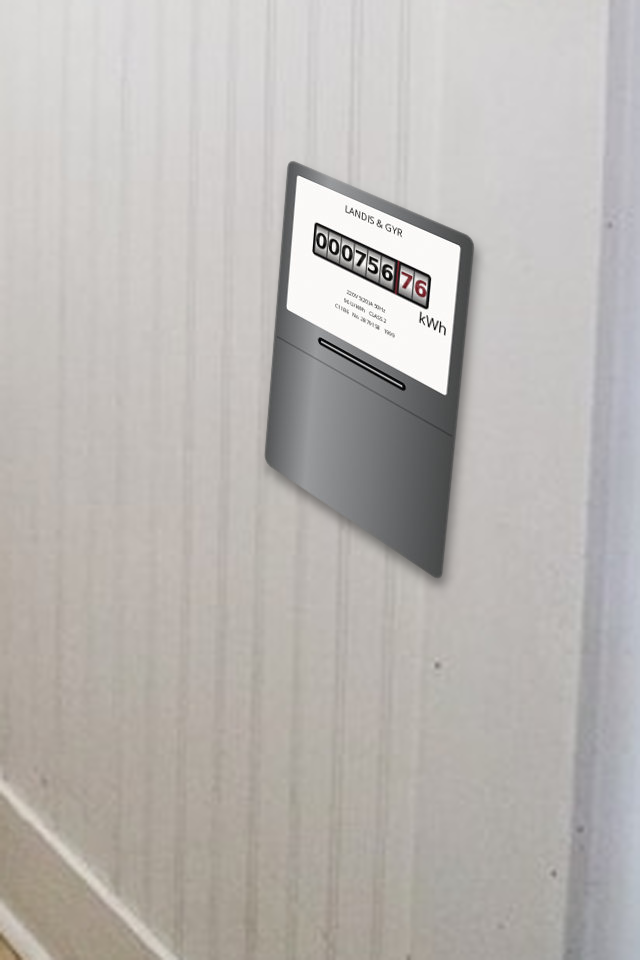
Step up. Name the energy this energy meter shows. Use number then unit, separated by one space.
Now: 756.76 kWh
